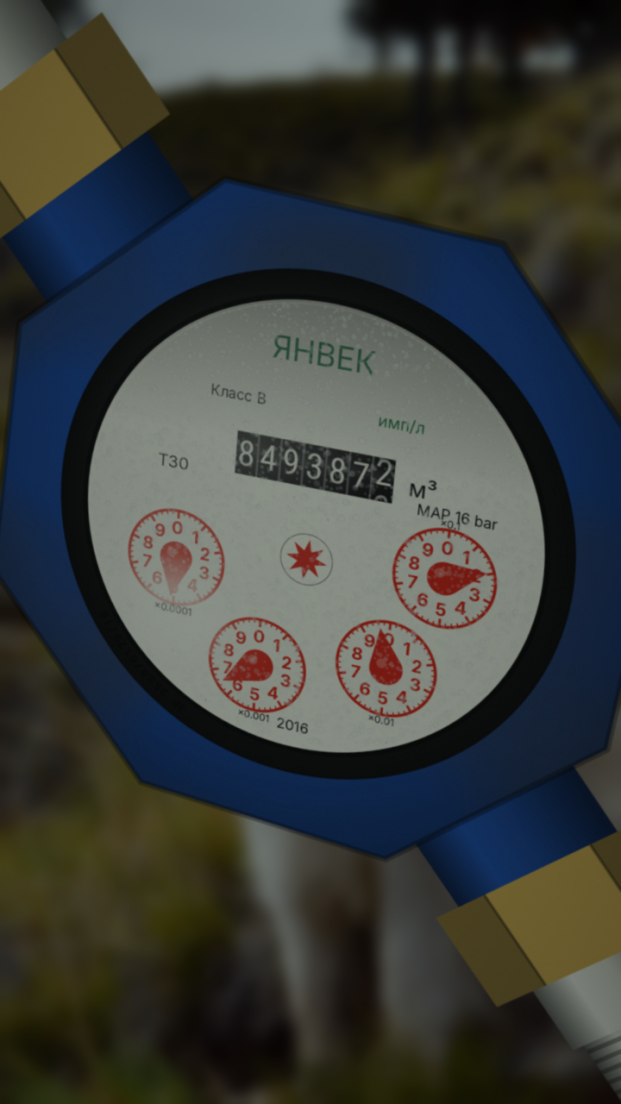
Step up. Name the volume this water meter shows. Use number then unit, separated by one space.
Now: 8493872.1965 m³
